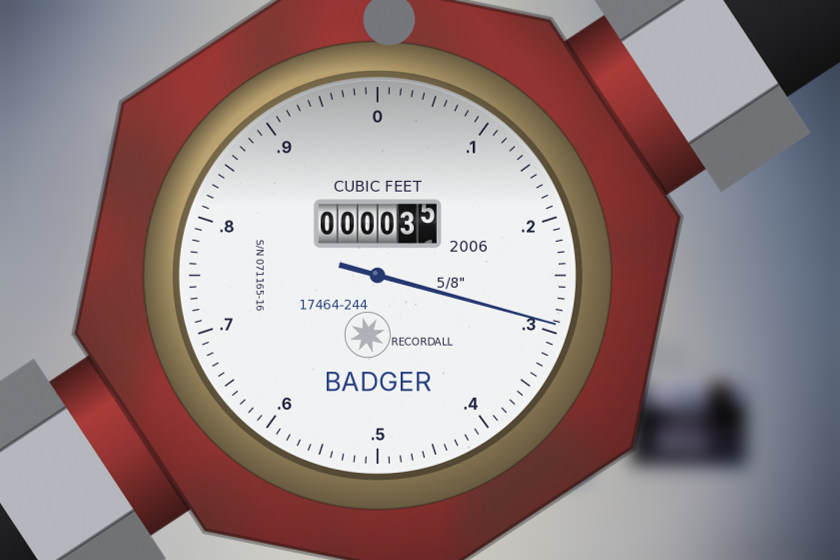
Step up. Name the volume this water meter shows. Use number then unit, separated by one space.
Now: 35.29 ft³
